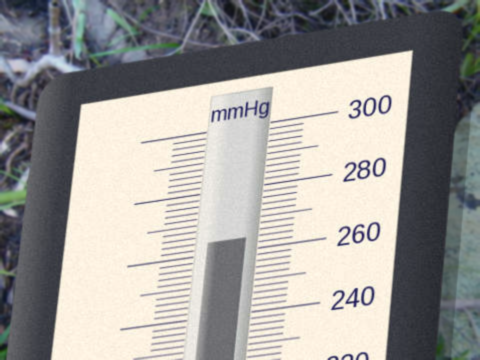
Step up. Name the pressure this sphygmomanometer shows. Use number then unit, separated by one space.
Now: 264 mmHg
